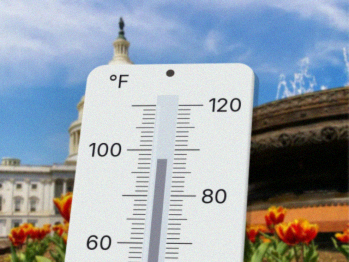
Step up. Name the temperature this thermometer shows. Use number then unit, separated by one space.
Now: 96 °F
